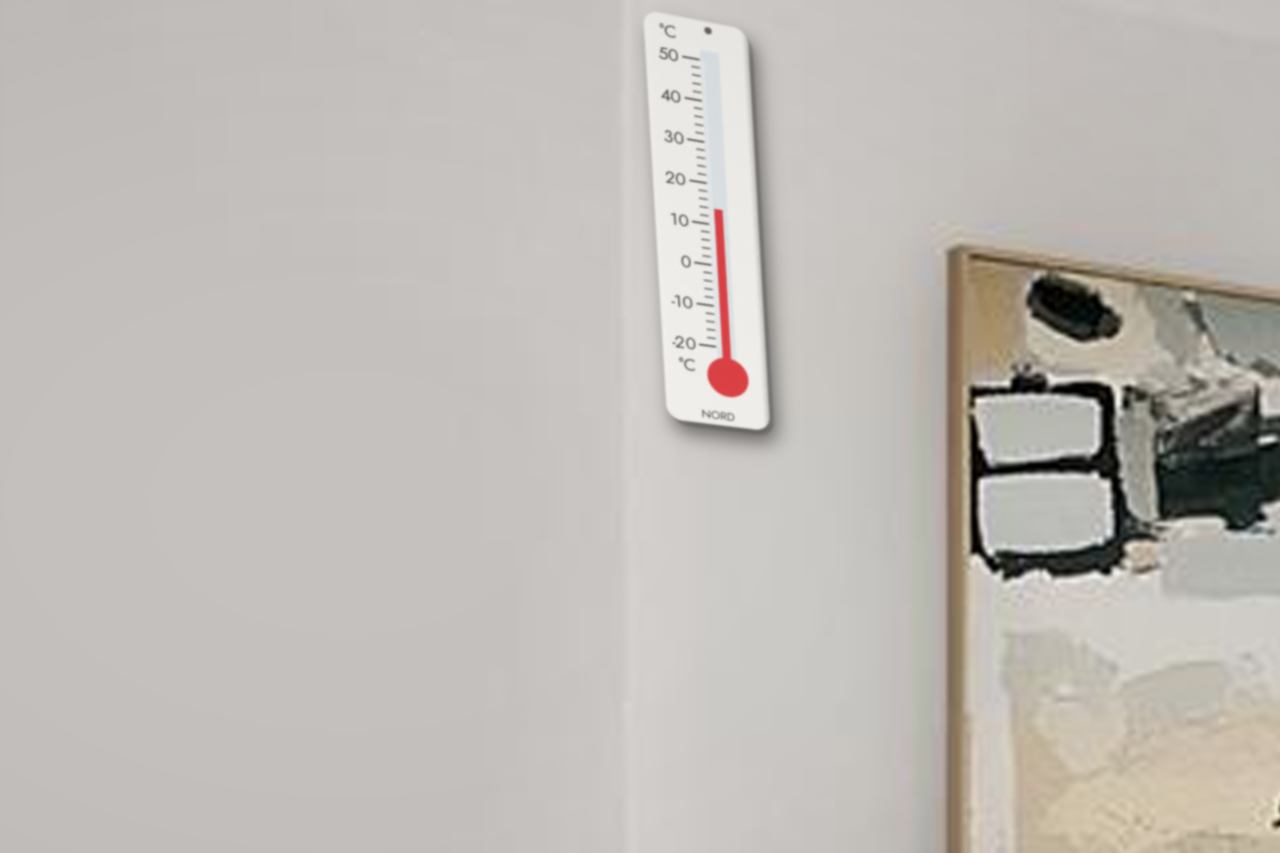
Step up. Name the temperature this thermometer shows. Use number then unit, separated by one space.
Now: 14 °C
